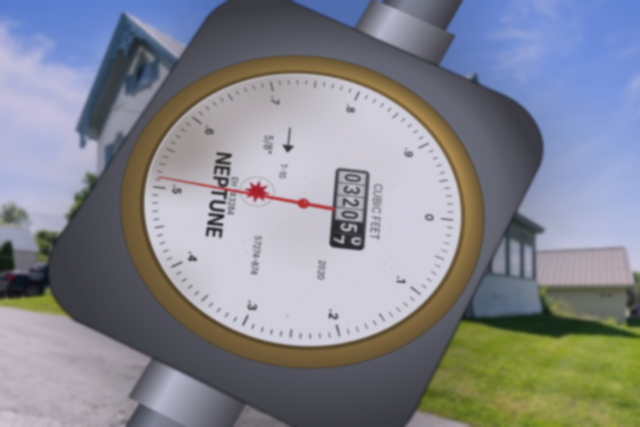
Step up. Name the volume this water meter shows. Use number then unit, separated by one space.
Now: 32056.51 ft³
